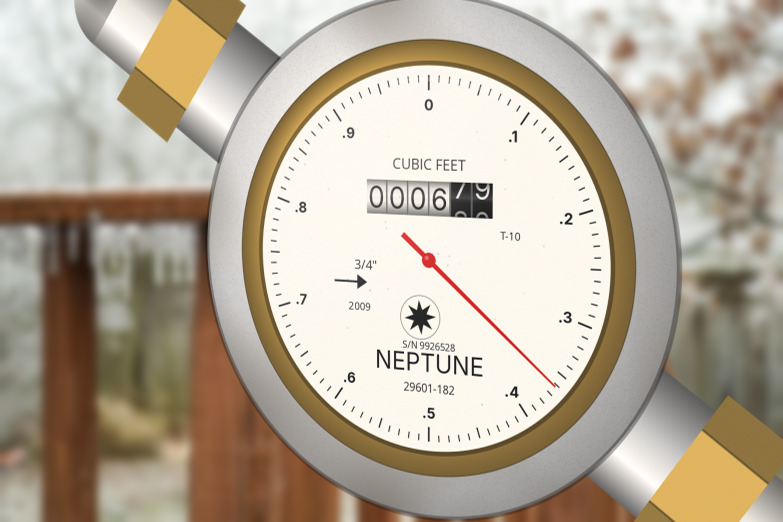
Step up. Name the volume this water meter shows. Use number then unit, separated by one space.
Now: 679.36 ft³
